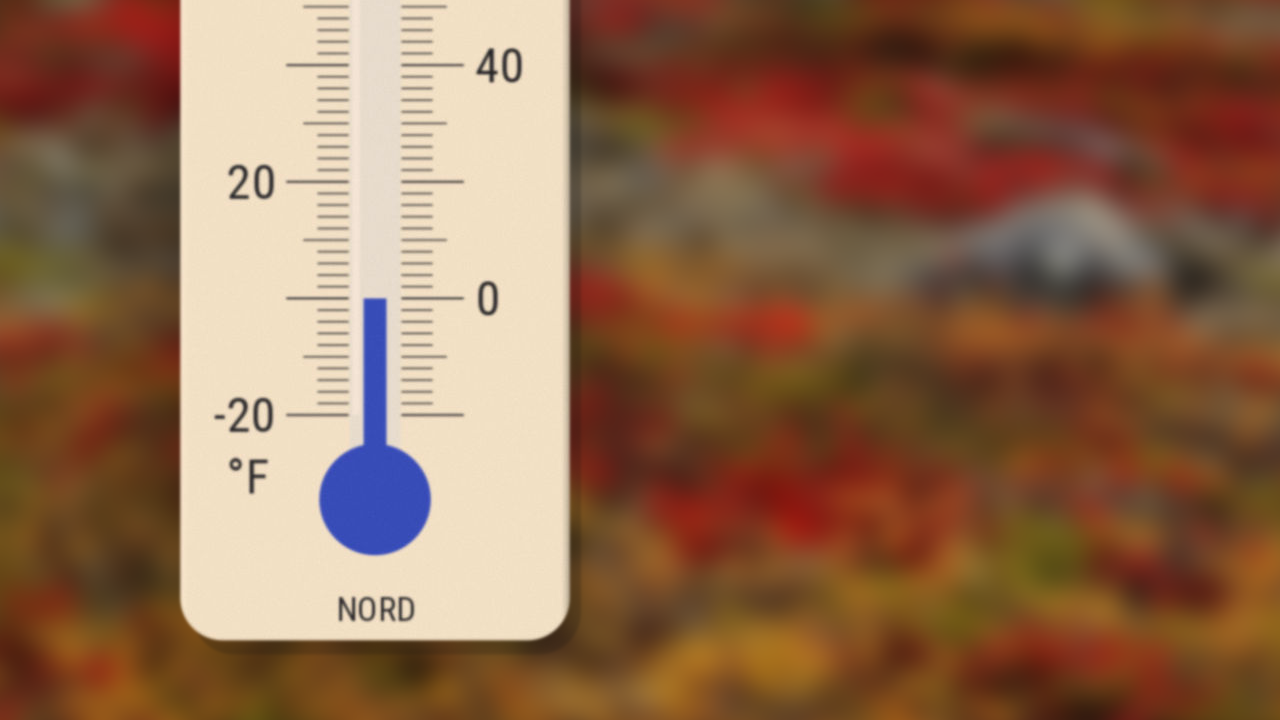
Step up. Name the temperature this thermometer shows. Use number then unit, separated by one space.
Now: 0 °F
